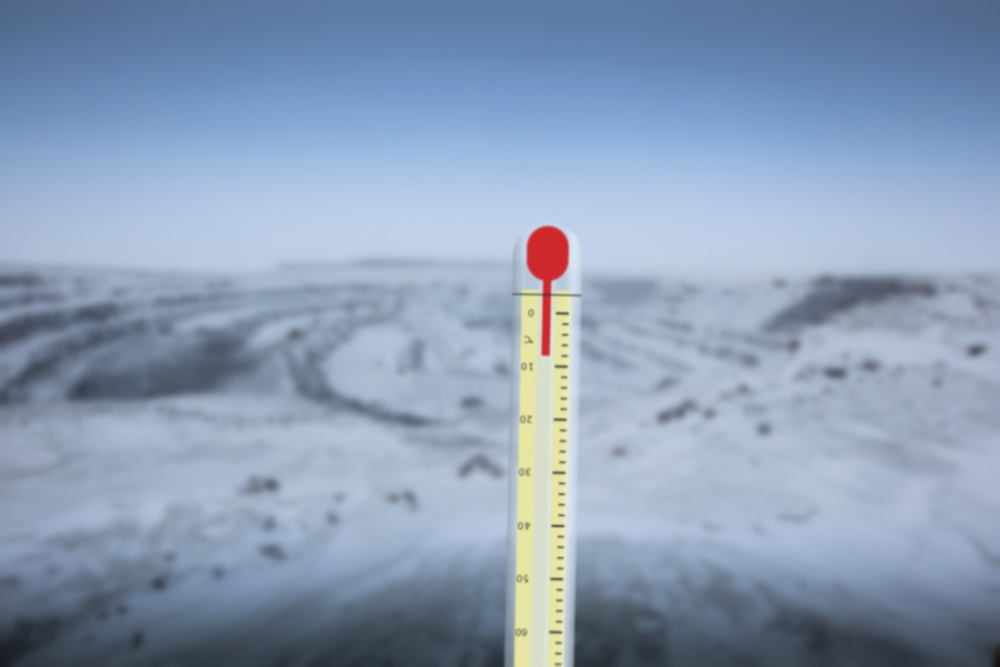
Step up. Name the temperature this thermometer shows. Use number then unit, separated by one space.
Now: 8 °C
